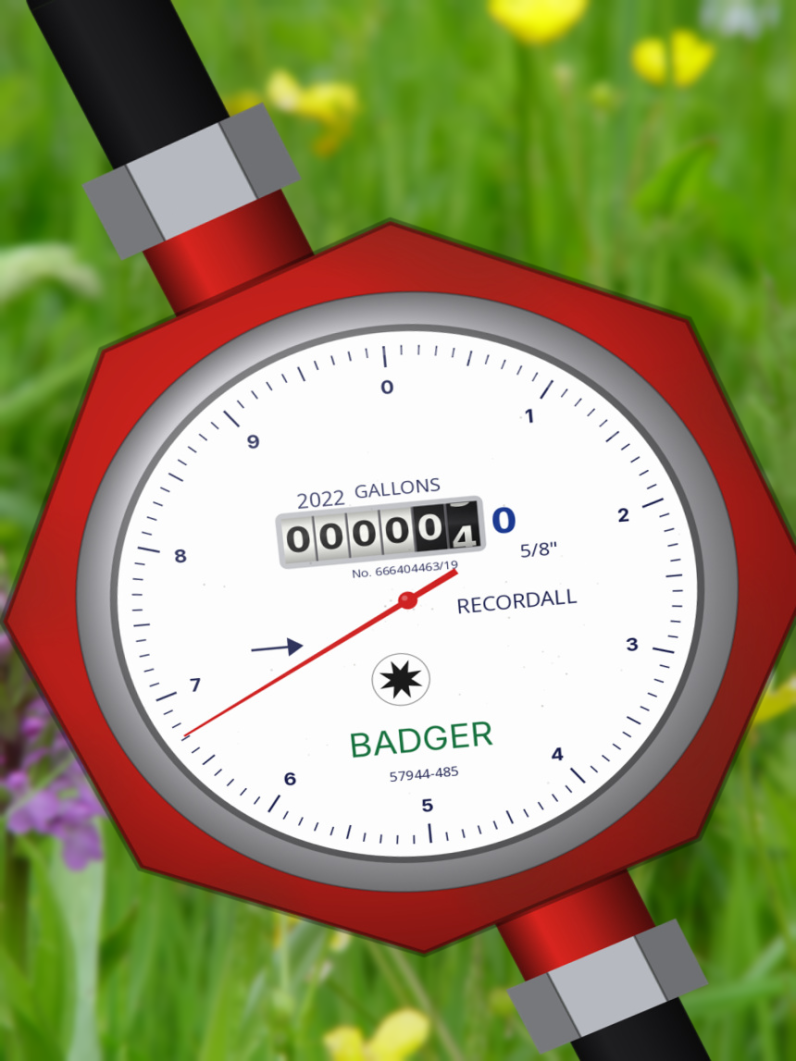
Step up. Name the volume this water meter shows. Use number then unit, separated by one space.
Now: 36.7 gal
